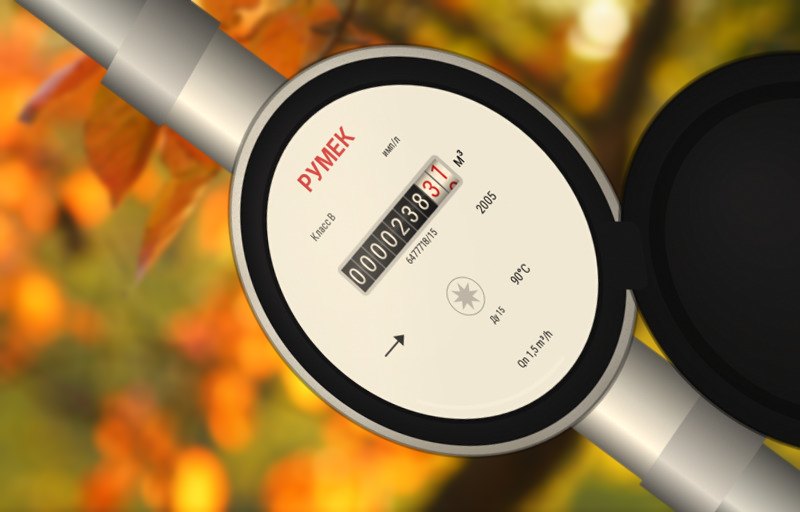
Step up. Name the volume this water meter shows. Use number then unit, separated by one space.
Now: 238.31 m³
